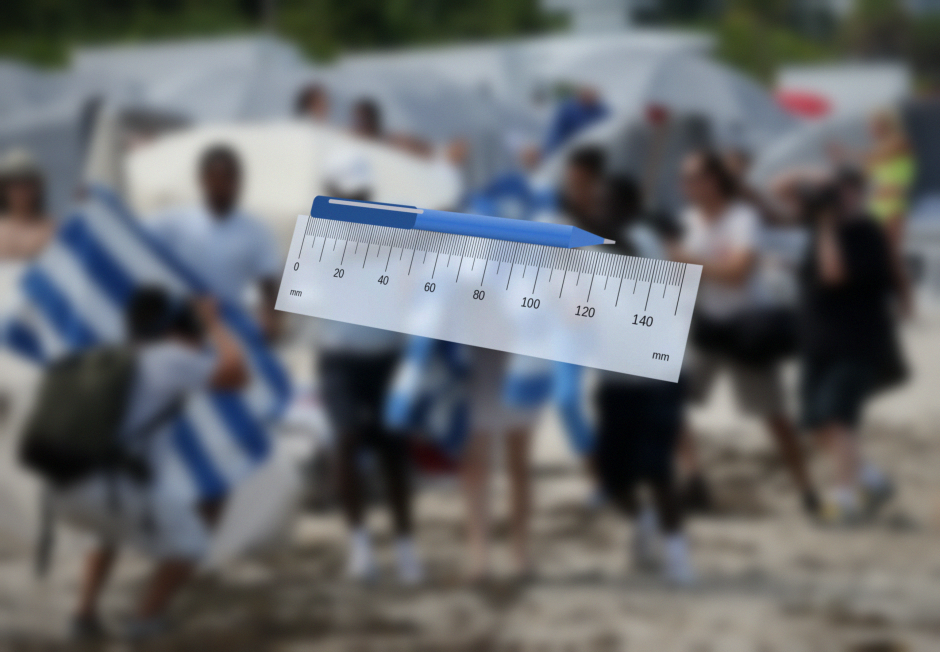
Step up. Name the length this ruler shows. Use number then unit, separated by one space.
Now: 125 mm
